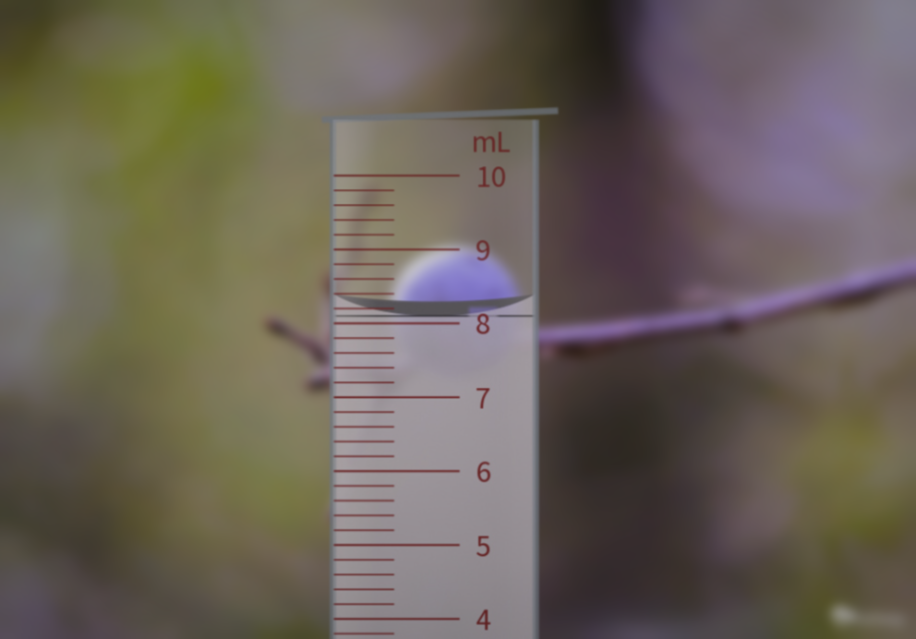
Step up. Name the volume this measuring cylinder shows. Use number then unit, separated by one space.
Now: 8.1 mL
